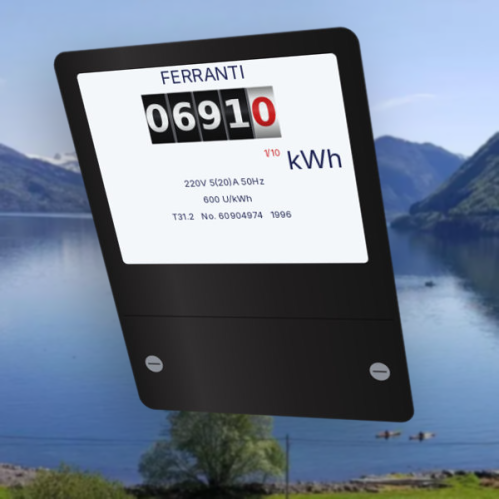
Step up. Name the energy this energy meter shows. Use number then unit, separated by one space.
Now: 691.0 kWh
